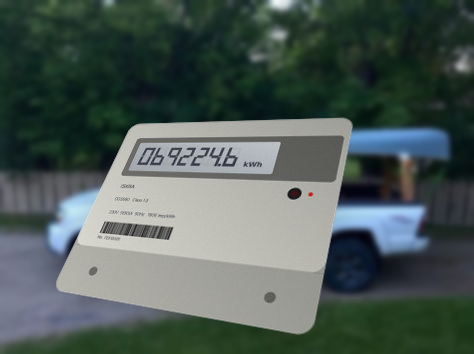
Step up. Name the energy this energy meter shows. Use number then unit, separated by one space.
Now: 69224.6 kWh
